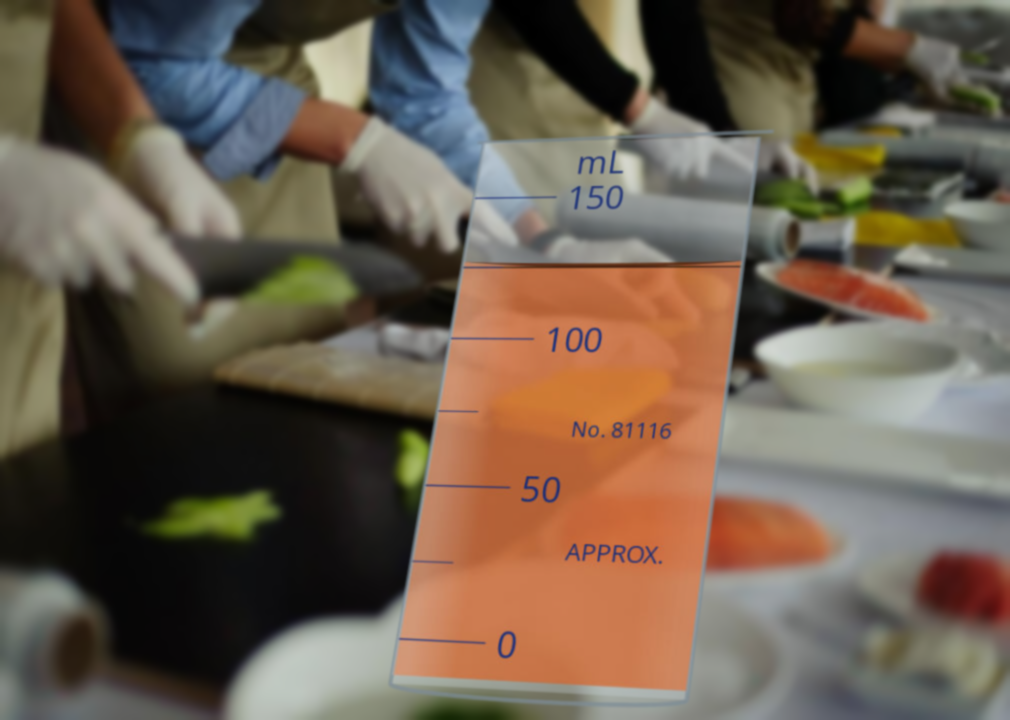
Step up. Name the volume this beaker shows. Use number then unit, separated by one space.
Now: 125 mL
